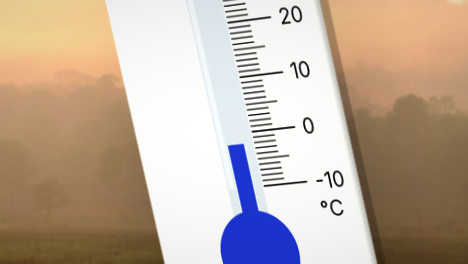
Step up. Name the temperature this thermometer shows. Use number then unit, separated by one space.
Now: -2 °C
